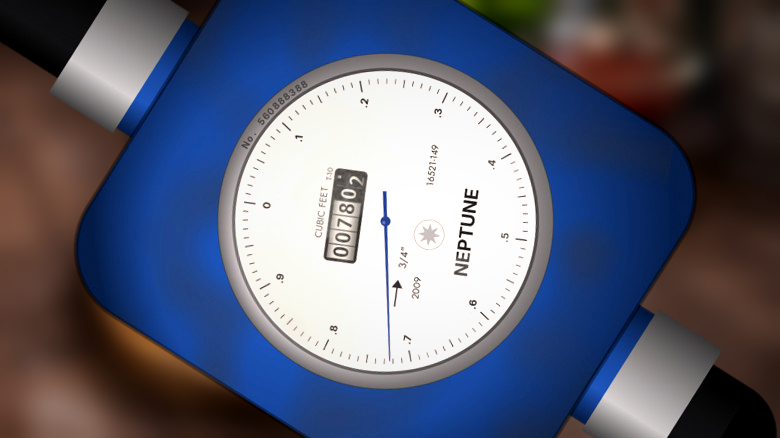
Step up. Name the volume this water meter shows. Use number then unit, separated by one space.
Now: 7801.72 ft³
